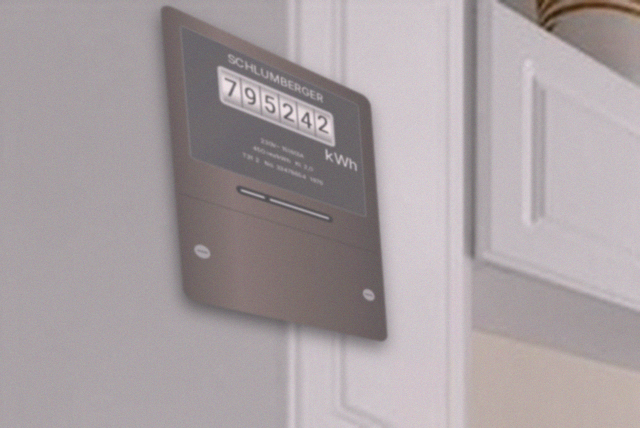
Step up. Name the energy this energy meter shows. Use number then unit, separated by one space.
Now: 795242 kWh
